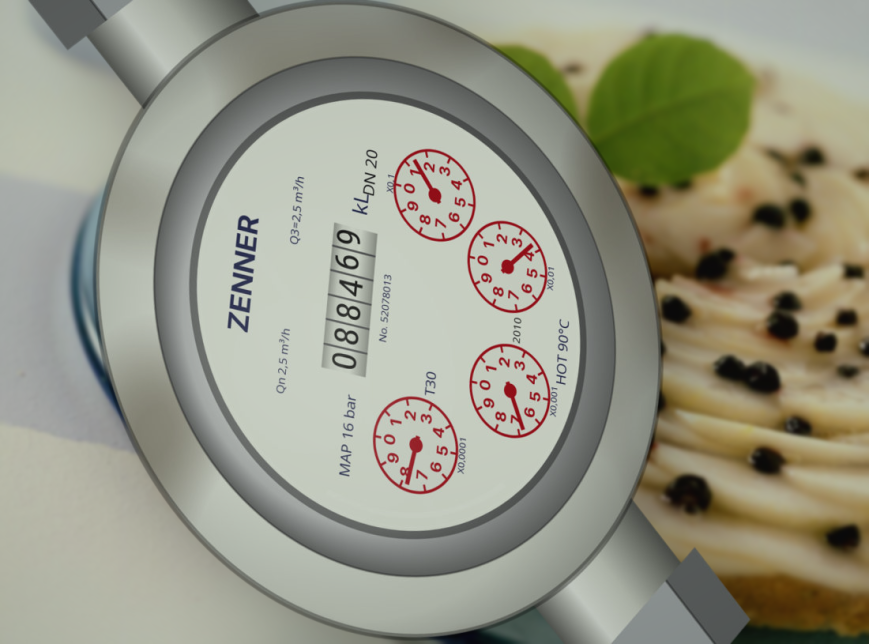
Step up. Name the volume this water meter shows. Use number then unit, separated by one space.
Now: 88469.1367 kL
